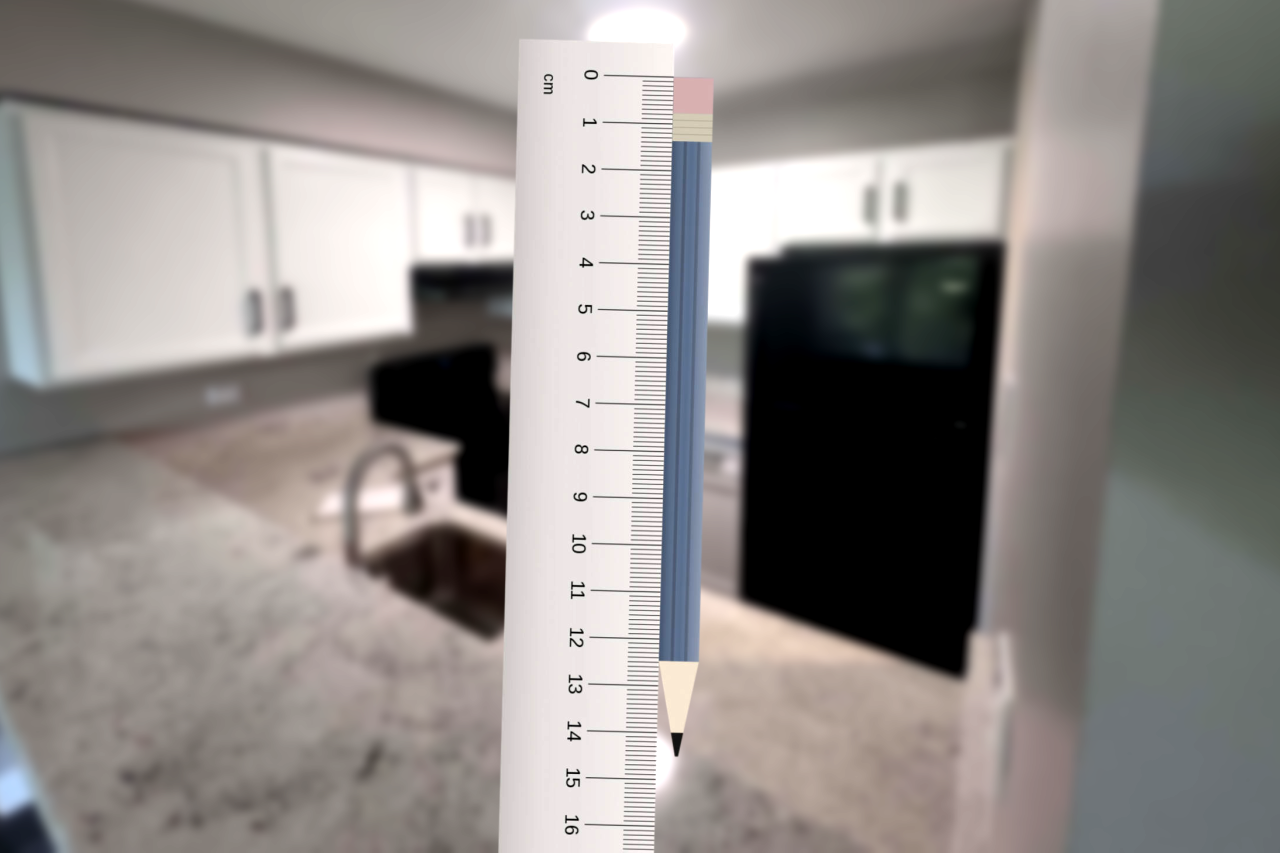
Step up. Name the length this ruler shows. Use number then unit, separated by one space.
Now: 14.5 cm
